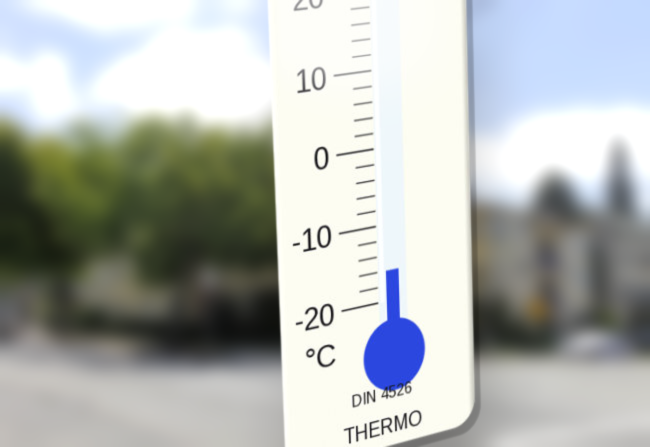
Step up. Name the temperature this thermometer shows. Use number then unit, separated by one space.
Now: -16 °C
